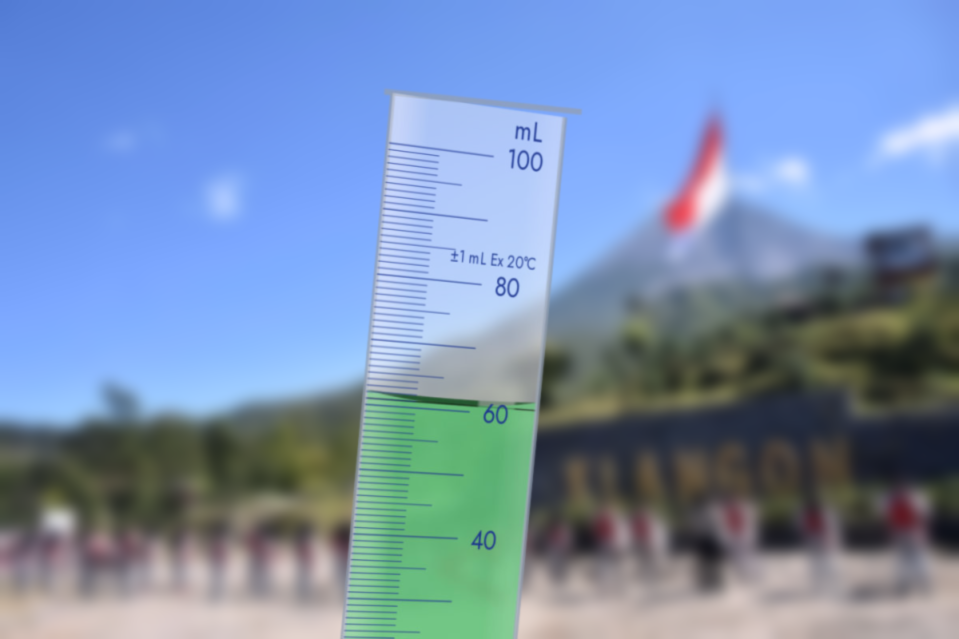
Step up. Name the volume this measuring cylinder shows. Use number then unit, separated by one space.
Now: 61 mL
